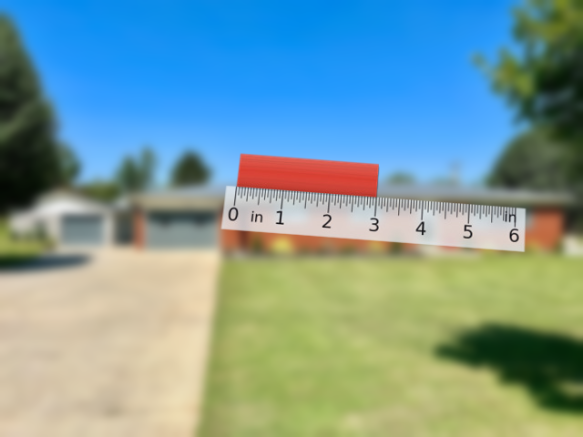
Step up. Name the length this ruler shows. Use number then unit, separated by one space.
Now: 3 in
